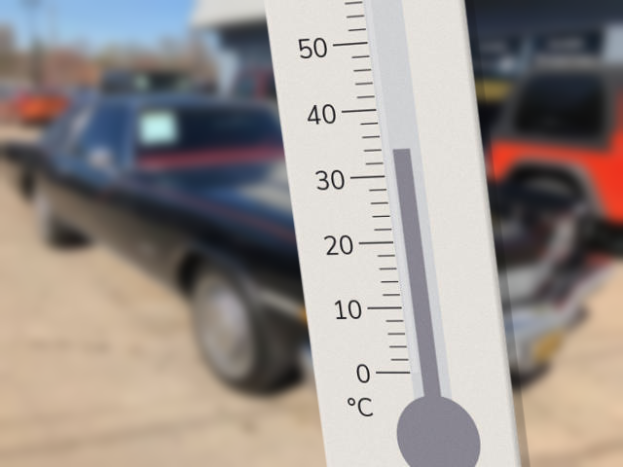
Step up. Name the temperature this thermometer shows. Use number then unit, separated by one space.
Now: 34 °C
